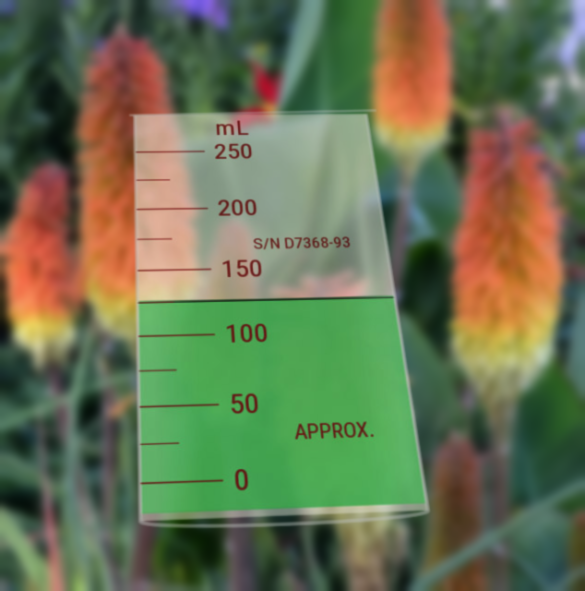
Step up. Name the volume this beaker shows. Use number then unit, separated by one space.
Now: 125 mL
